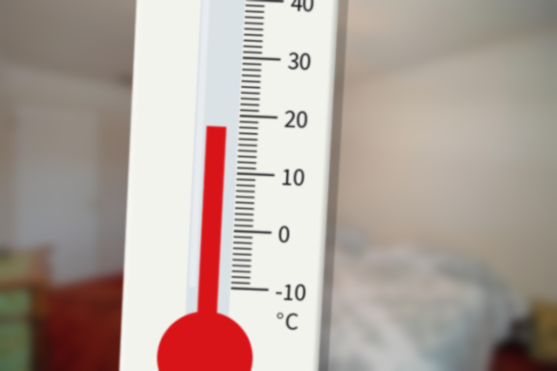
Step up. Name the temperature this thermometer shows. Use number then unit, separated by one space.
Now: 18 °C
